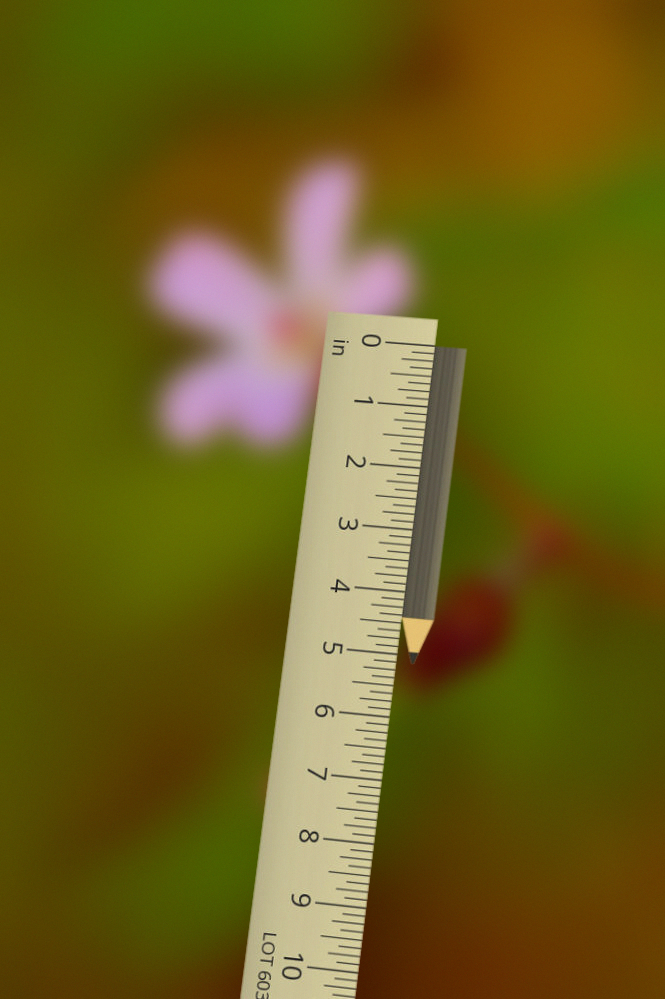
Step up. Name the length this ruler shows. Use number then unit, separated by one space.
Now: 5.125 in
